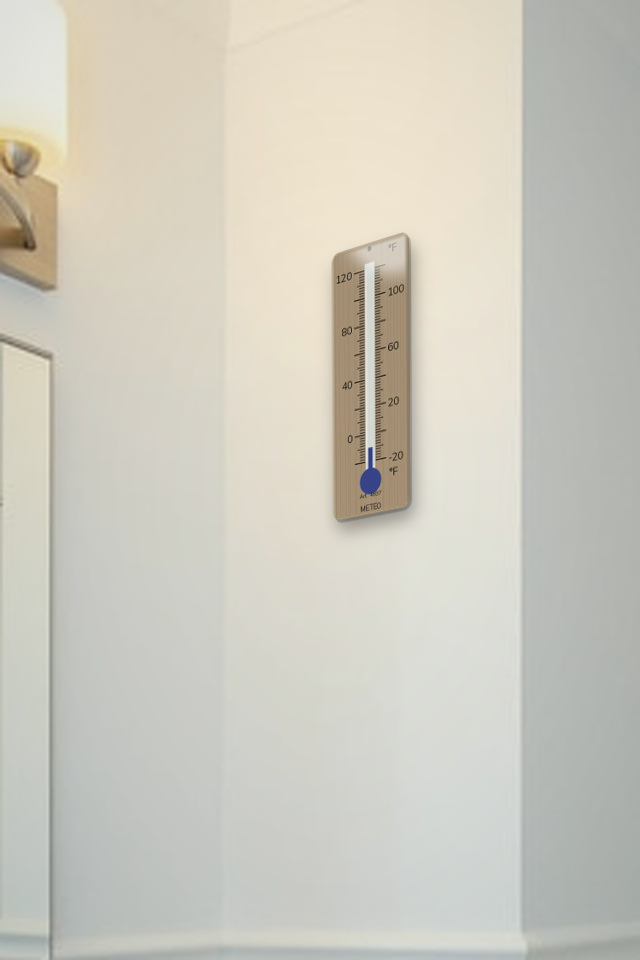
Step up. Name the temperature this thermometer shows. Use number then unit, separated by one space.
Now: -10 °F
